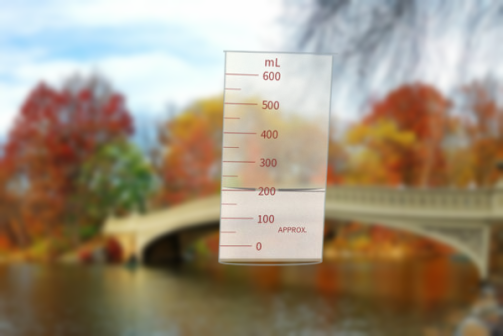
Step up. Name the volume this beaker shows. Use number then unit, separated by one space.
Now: 200 mL
